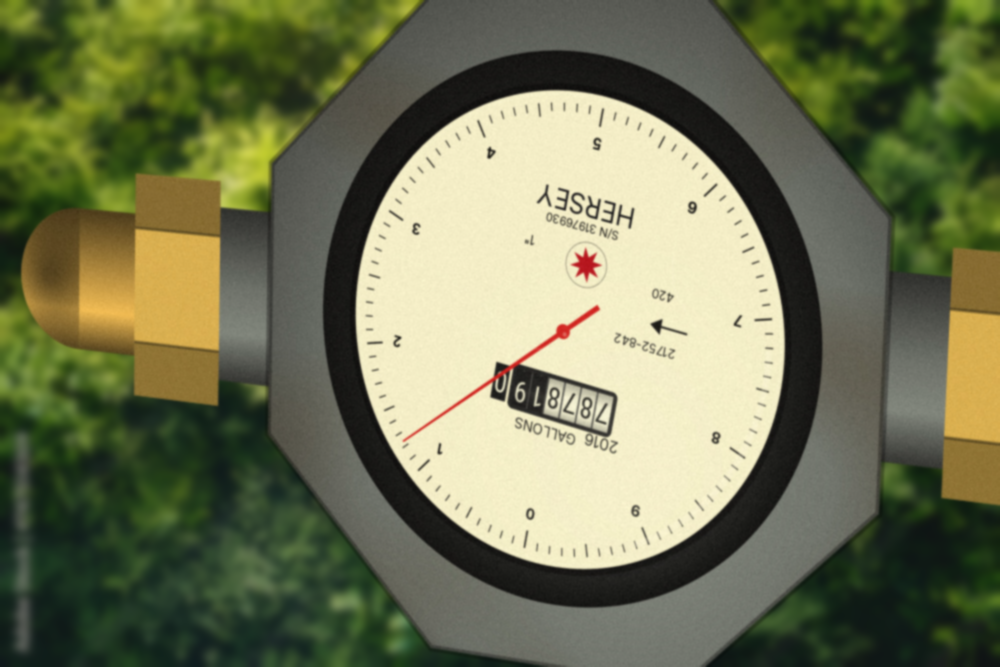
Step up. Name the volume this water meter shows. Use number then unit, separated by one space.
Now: 7878191.2 gal
